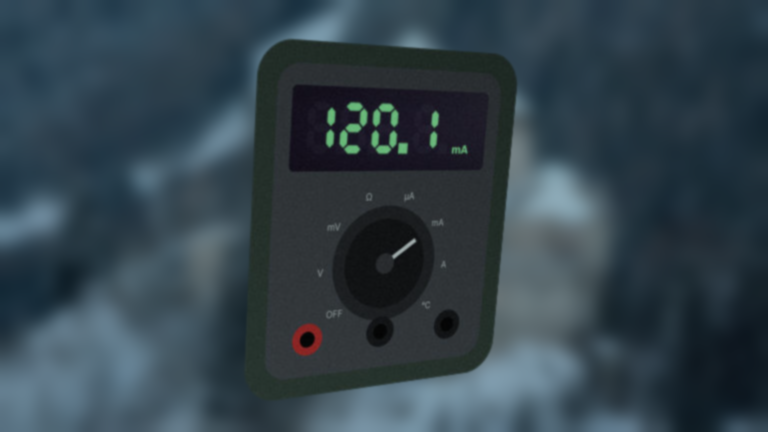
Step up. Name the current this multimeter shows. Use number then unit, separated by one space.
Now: 120.1 mA
